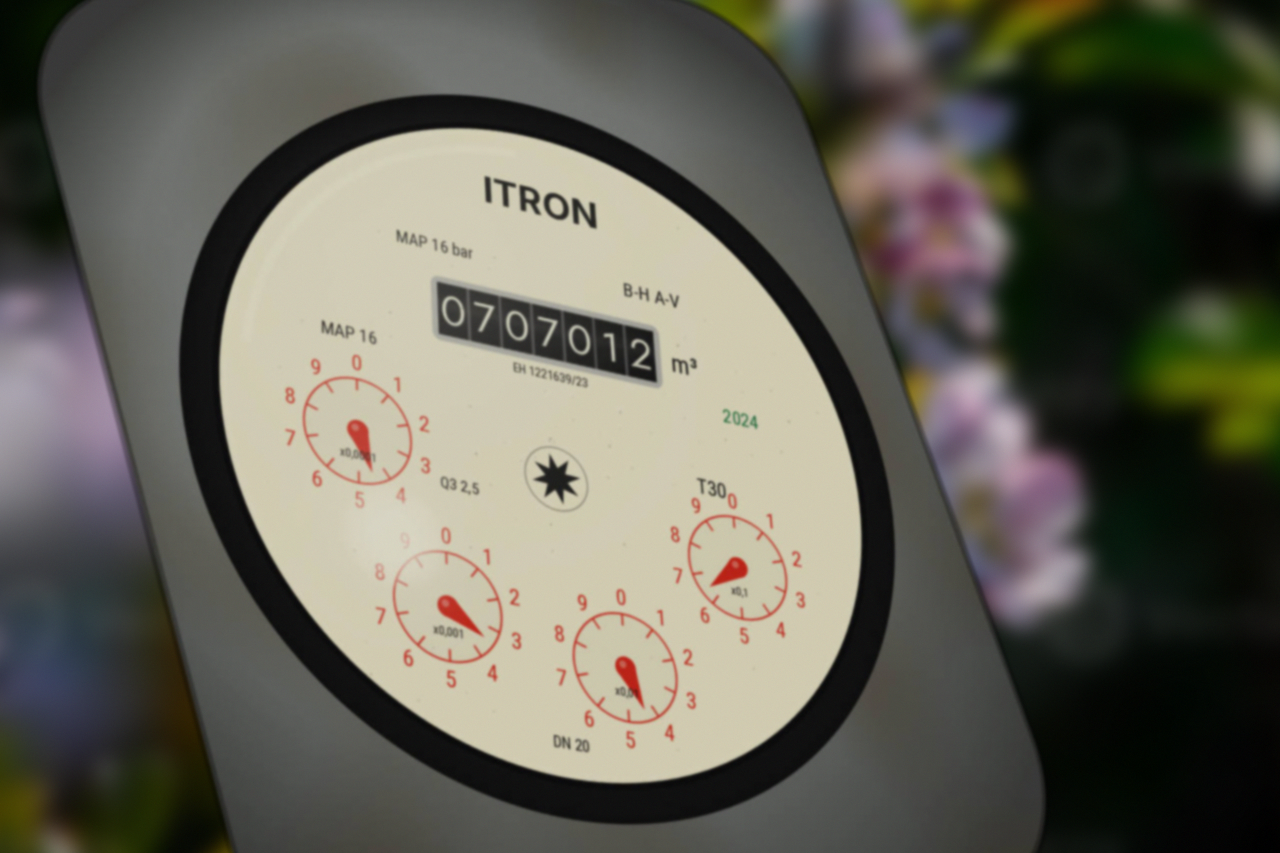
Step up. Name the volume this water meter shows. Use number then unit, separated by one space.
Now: 707012.6434 m³
